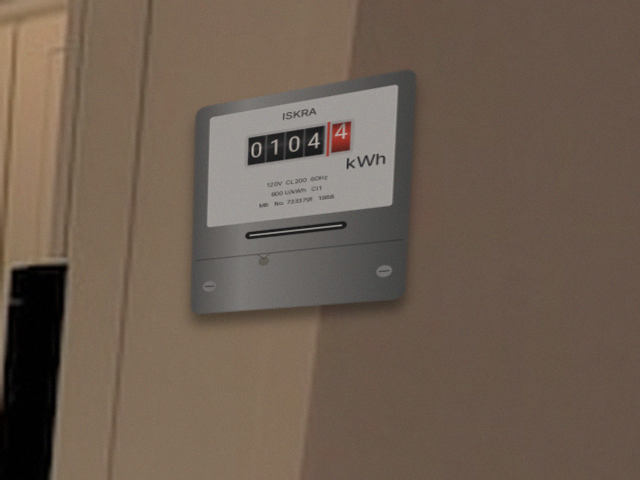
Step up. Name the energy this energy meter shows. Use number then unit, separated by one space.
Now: 104.4 kWh
